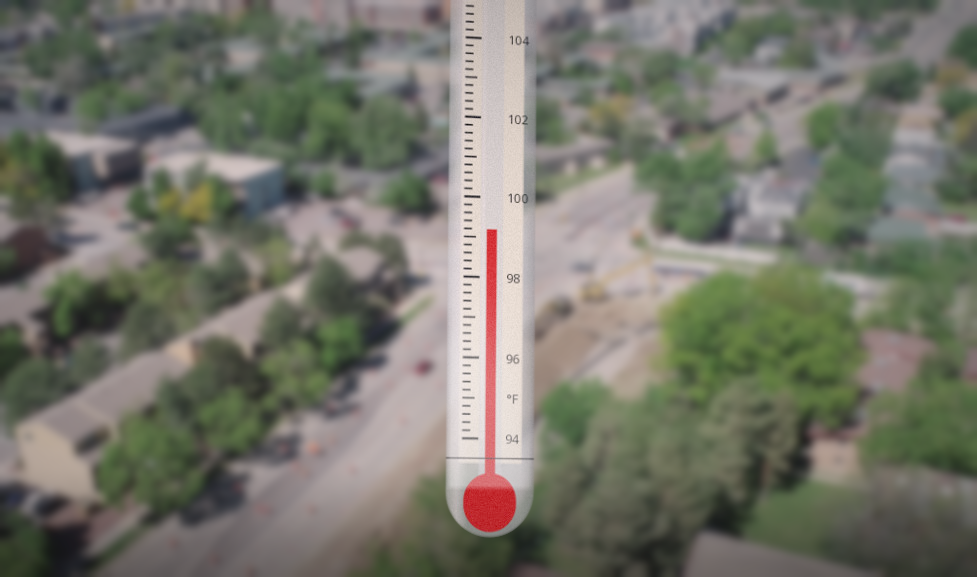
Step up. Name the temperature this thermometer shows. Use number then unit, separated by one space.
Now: 99.2 °F
